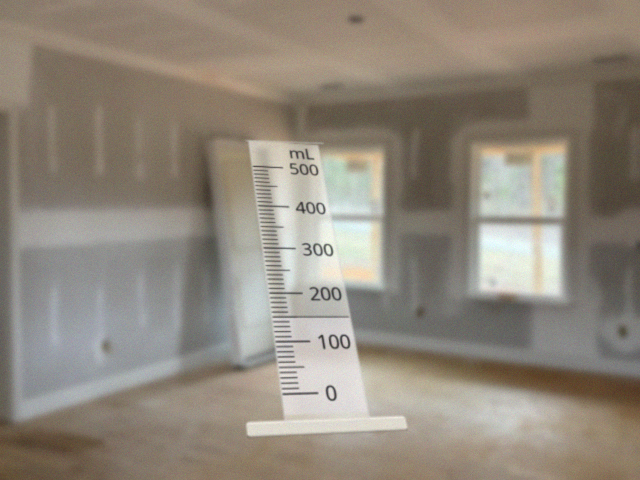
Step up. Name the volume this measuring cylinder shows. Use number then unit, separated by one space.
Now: 150 mL
